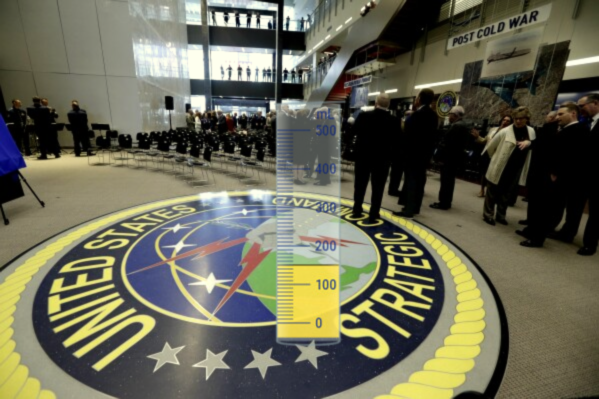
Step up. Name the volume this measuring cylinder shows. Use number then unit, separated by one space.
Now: 150 mL
